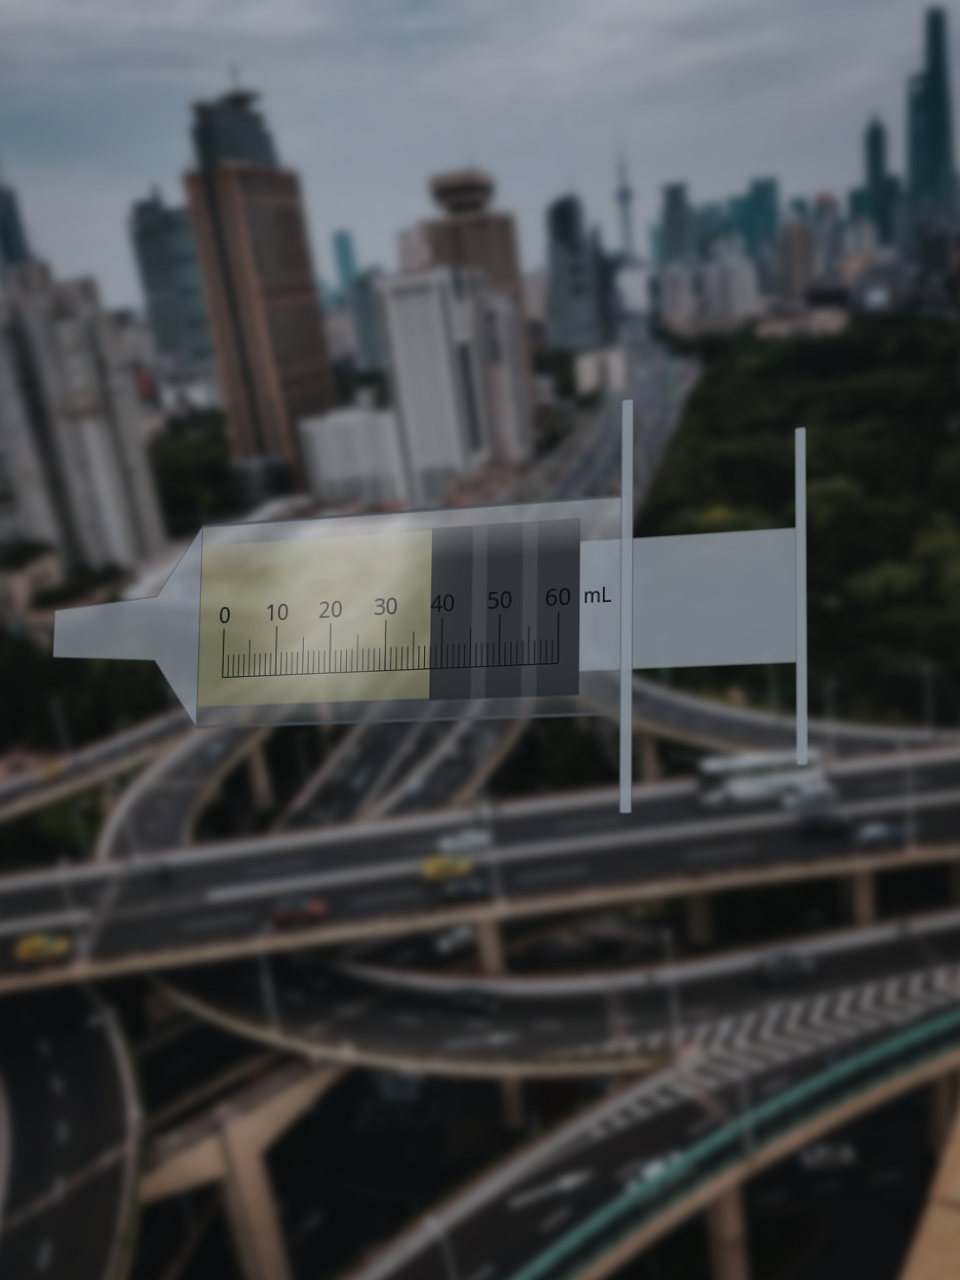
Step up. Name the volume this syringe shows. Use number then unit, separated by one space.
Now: 38 mL
